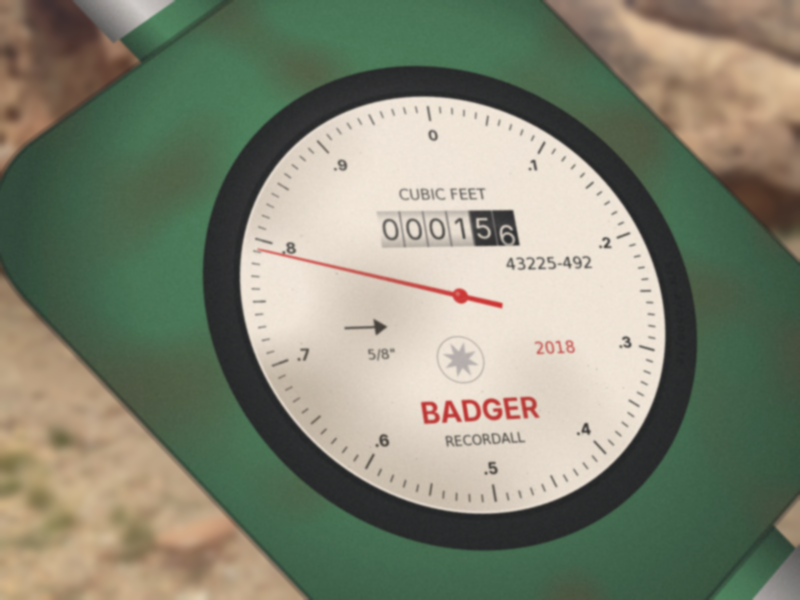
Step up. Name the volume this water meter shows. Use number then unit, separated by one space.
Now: 155.79 ft³
